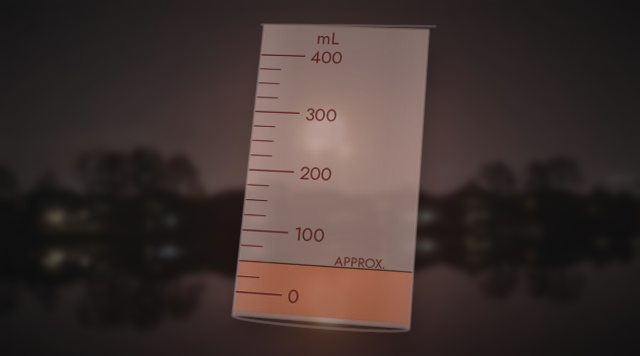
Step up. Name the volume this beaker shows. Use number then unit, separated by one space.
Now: 50 mL
